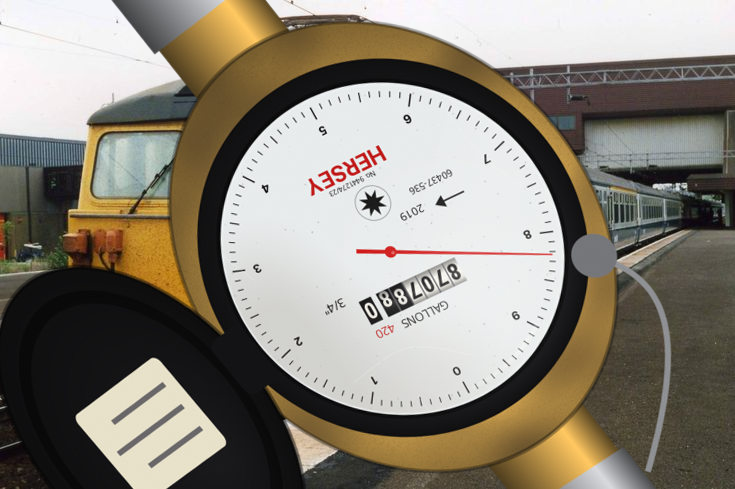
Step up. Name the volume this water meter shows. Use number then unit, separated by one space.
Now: 8707878.2 gal
